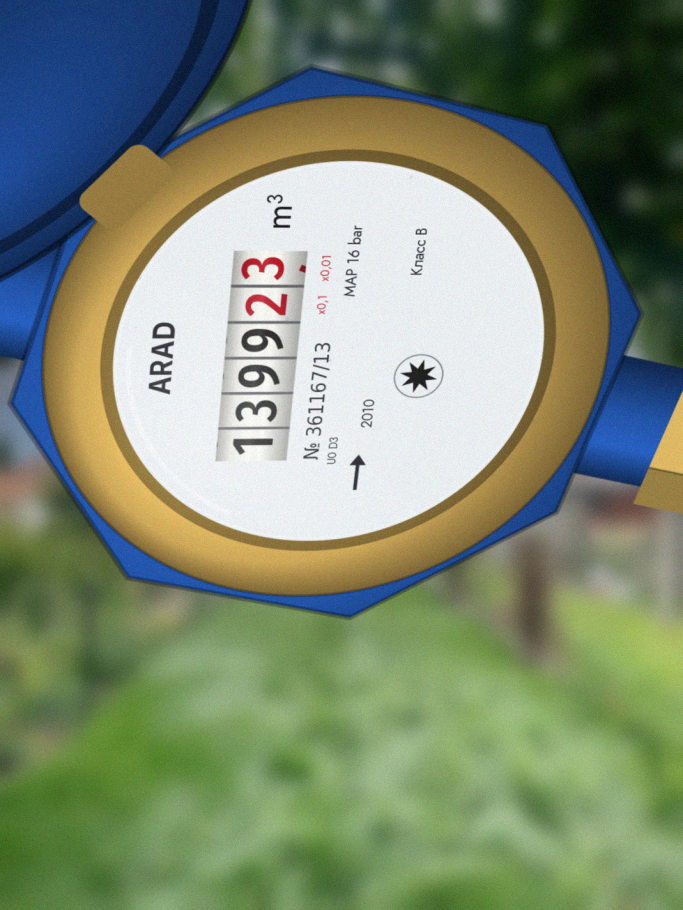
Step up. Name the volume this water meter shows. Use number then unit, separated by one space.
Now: 1399.23 m³
